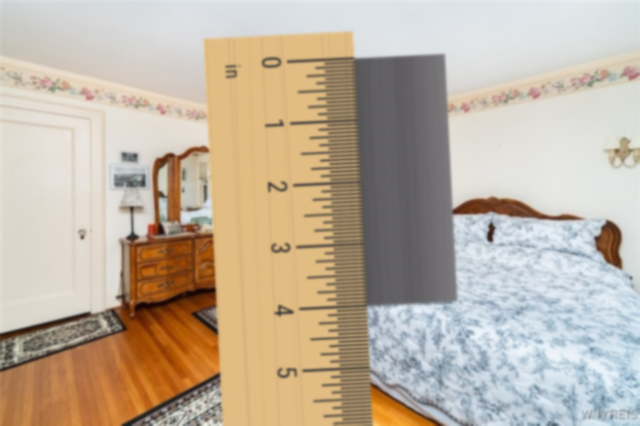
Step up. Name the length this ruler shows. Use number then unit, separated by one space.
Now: 4 in
